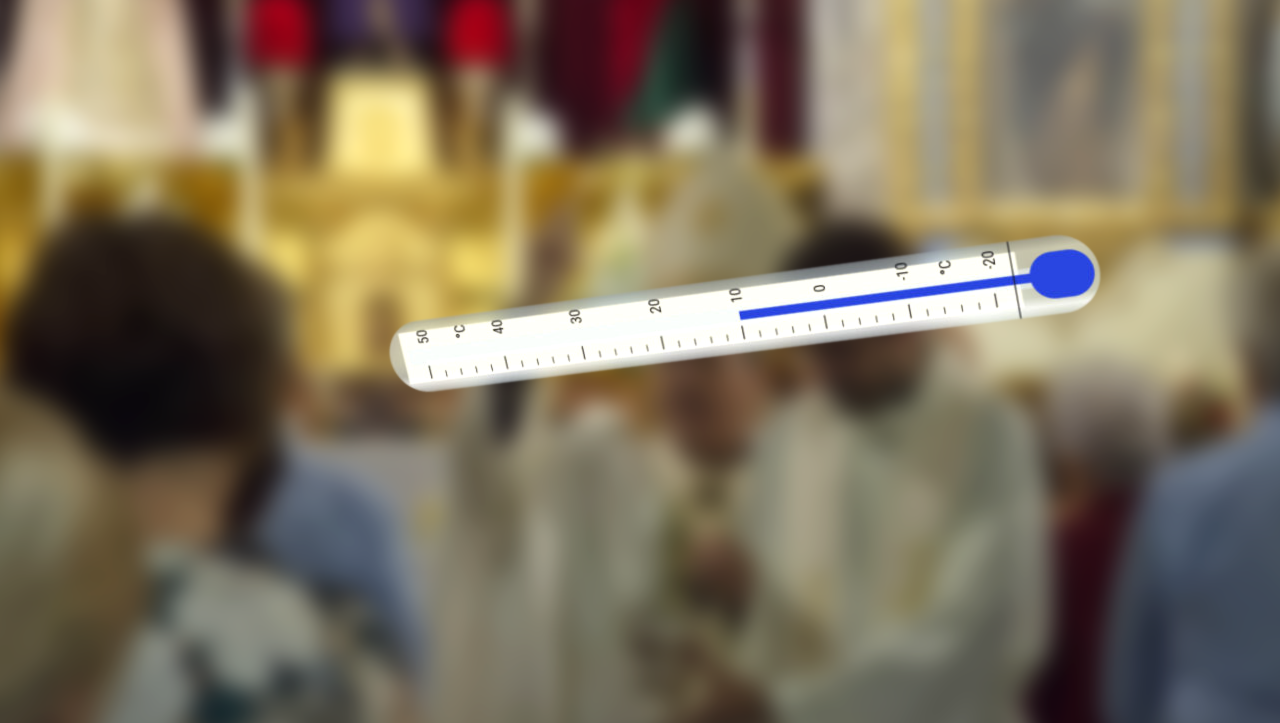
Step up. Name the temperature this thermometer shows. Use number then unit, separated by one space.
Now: 10 °C
